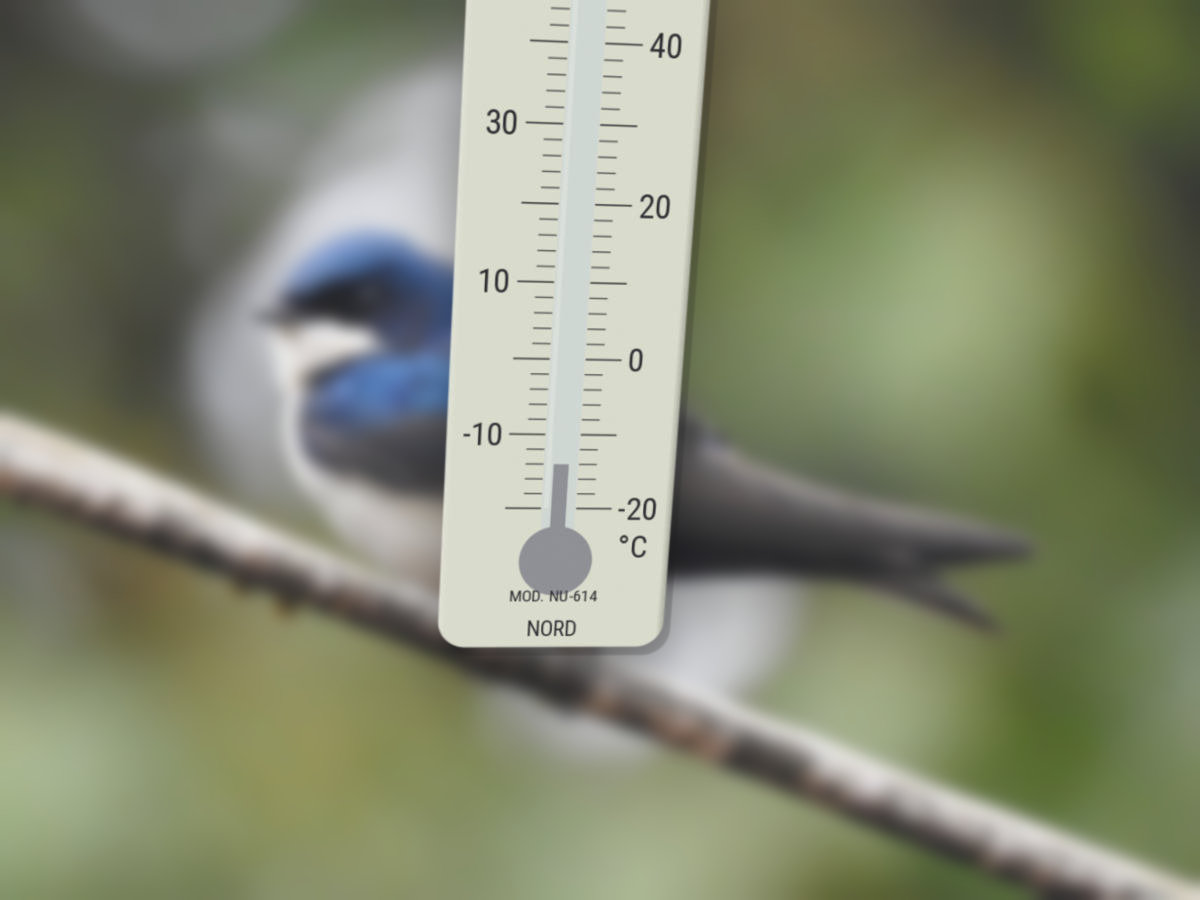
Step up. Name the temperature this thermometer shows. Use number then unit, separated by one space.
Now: -14 °C
